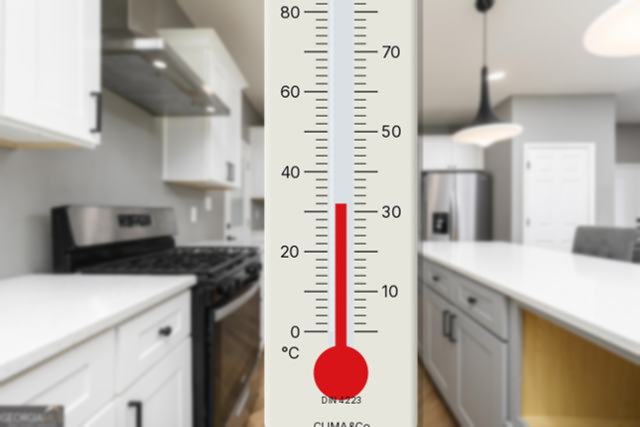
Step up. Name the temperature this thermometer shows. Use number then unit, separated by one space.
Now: 32 °C
